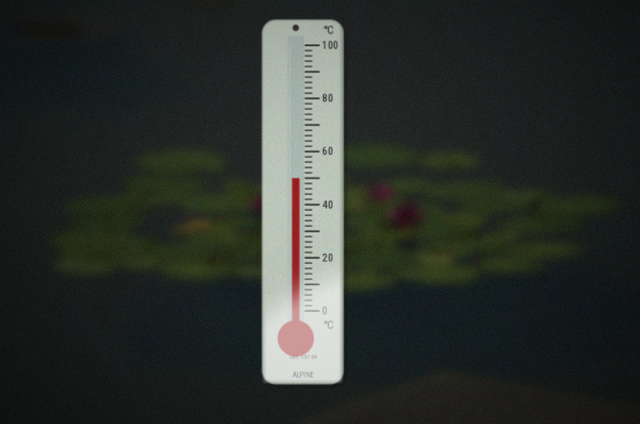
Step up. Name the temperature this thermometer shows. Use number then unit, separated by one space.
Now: 50 °C
